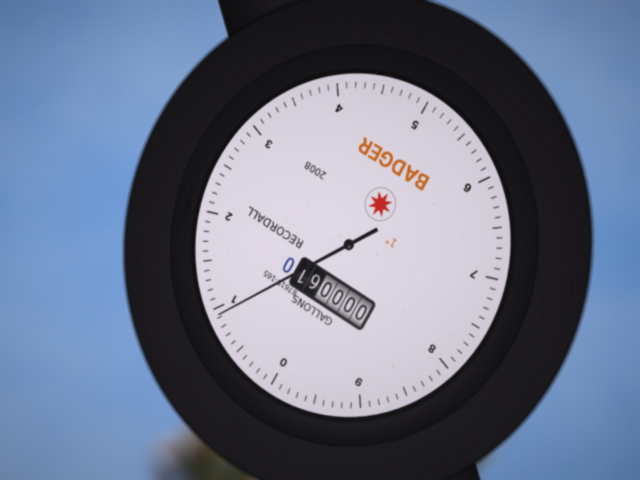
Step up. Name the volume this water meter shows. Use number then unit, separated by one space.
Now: 610.9 gal
